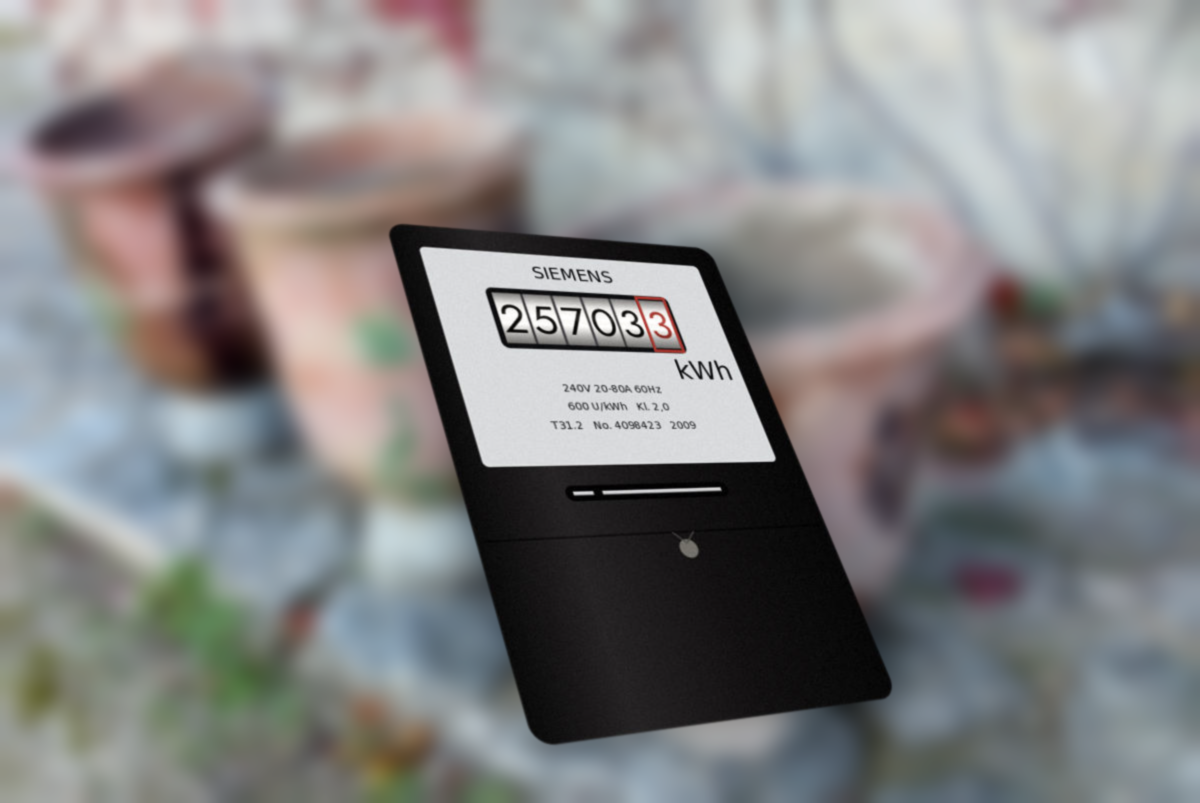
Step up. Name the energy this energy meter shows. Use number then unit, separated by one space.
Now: 25703.3 kWh
